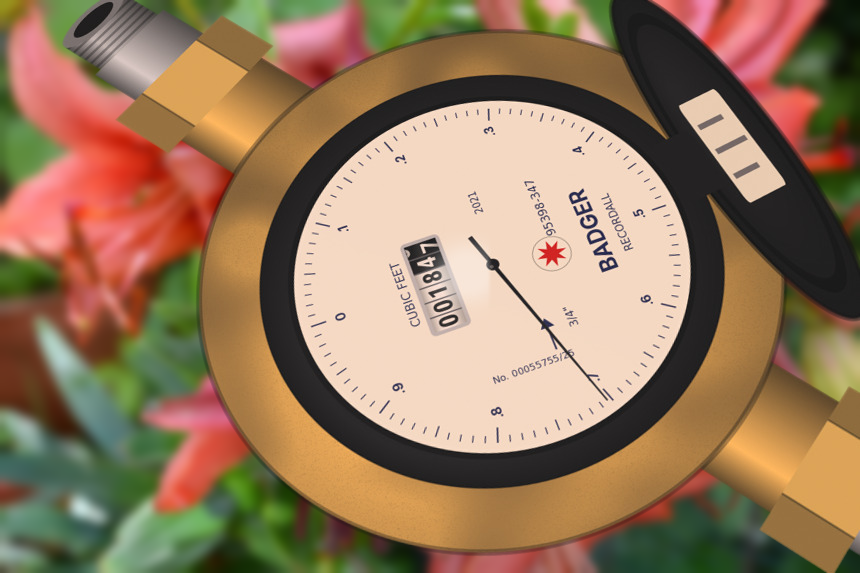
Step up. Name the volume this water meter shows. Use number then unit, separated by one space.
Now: 1846.70 ft³
